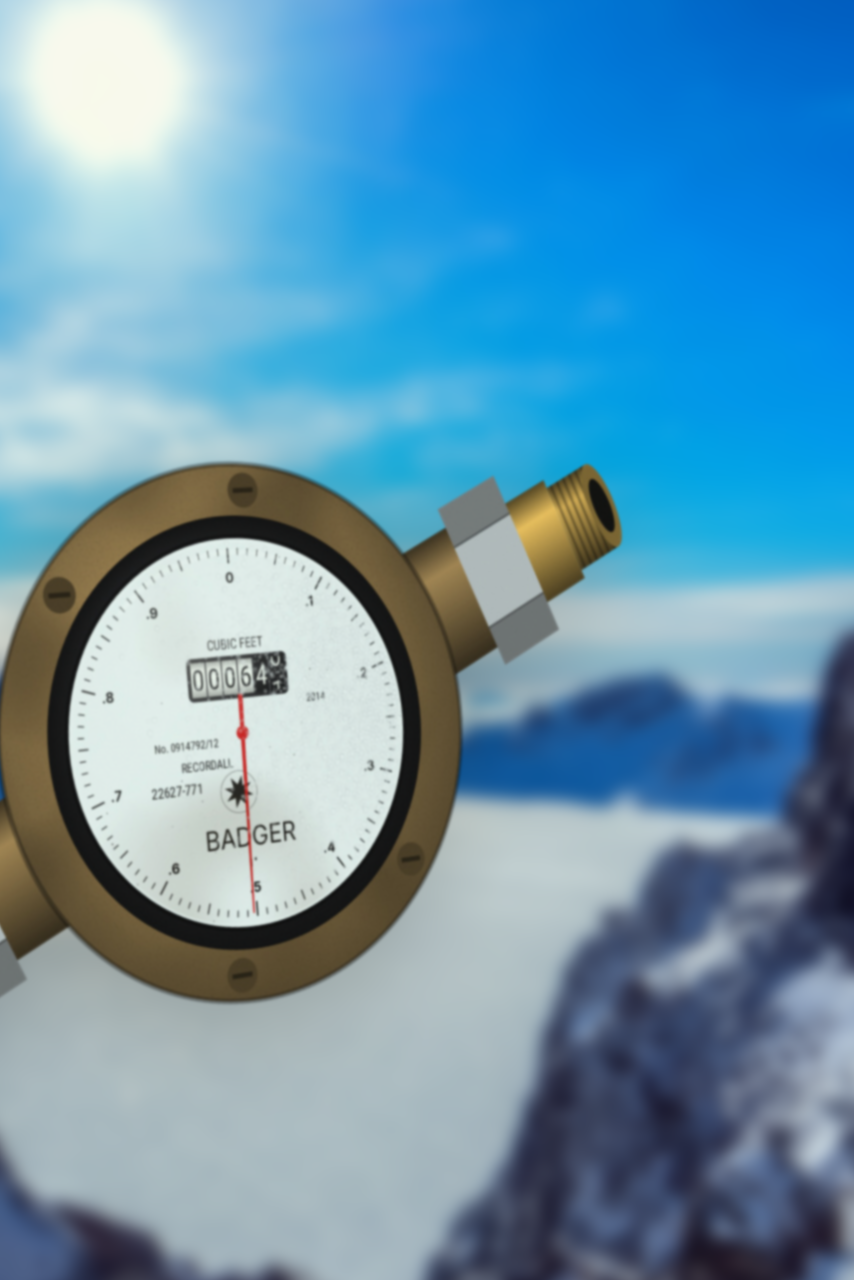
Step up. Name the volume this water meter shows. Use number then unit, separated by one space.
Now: 640.50 ft³
